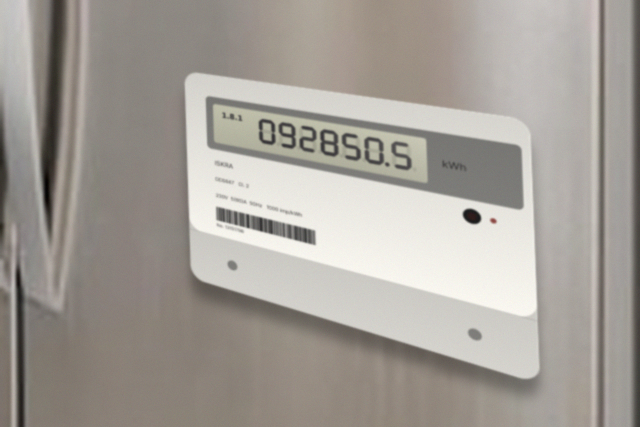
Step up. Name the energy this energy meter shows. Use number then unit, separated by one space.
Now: 92850.5 kWh
